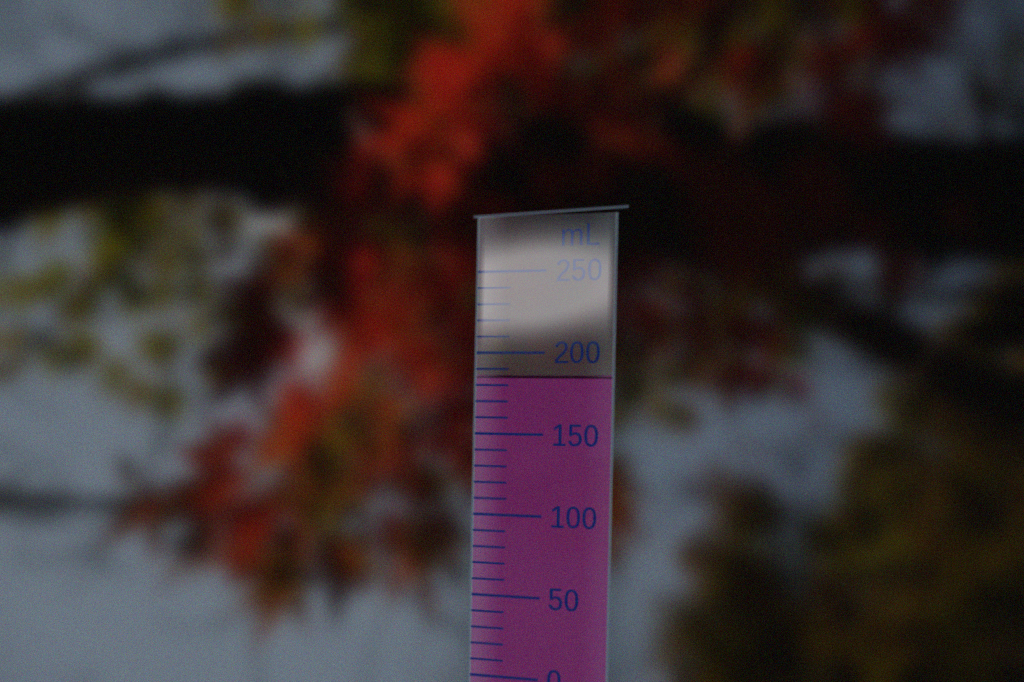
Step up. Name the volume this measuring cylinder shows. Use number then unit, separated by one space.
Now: 185 mL
